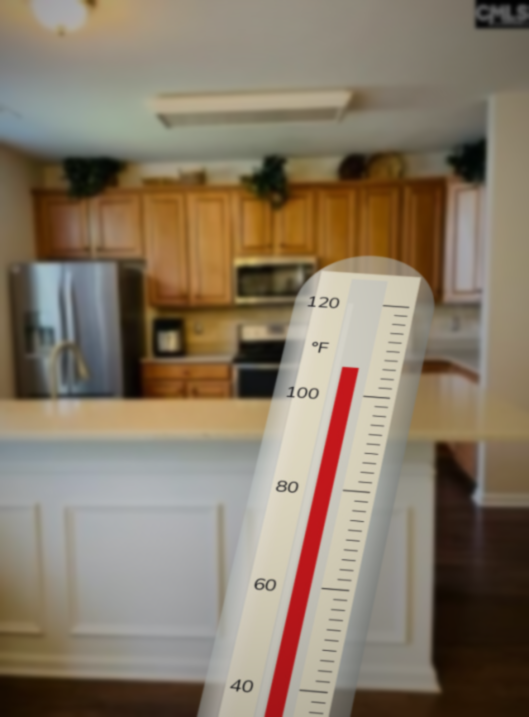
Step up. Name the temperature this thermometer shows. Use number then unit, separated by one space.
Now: 106 °F
